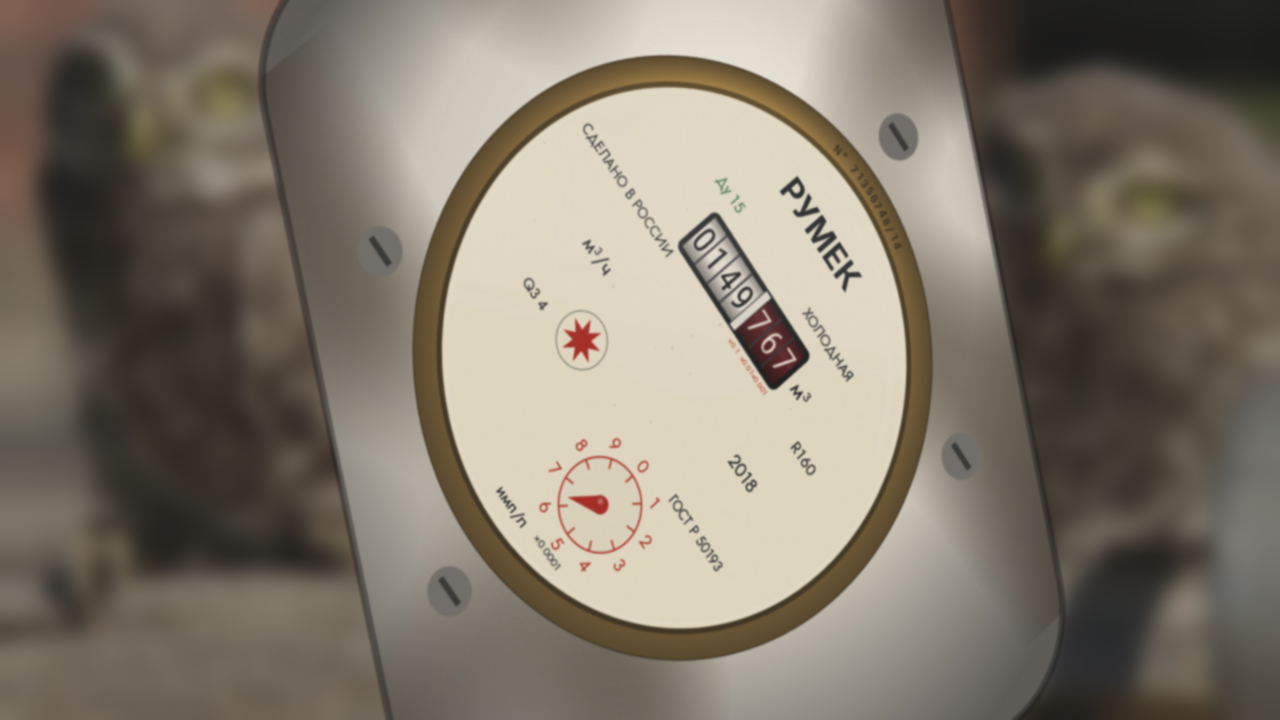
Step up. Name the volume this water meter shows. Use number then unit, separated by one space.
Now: 149.7676 m³
